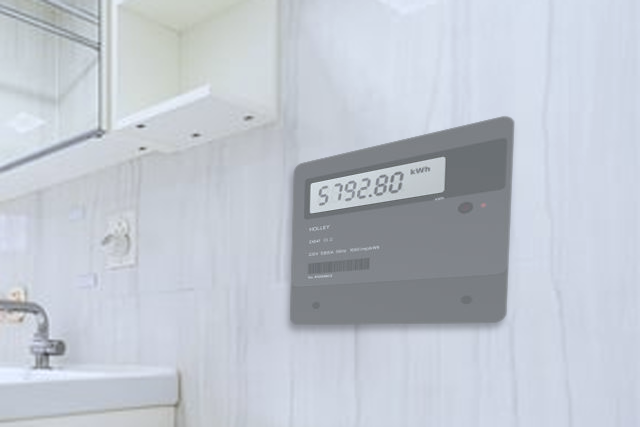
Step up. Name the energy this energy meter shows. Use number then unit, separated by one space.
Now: 5792.80 kWh
